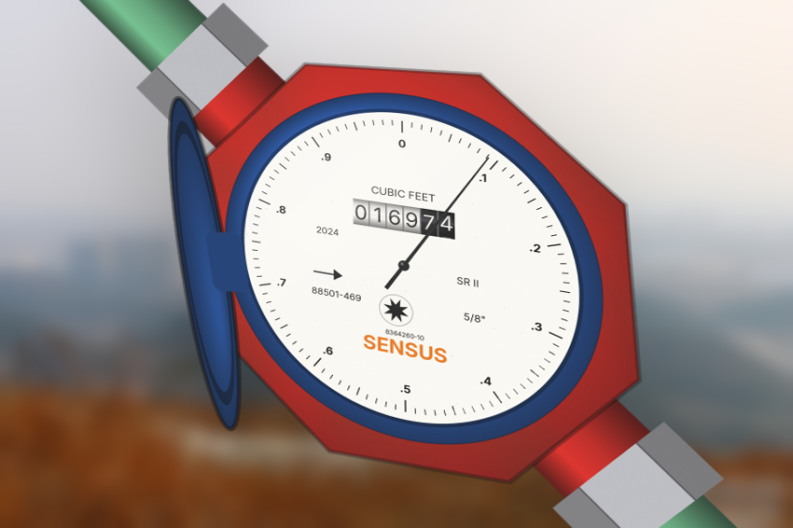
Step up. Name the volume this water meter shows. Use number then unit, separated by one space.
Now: 16974.09 ft³
